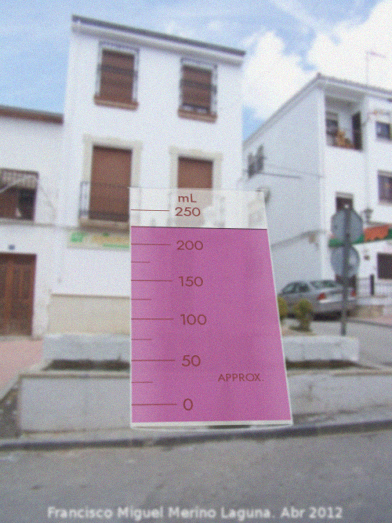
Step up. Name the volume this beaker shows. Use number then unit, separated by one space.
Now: 225 mL
